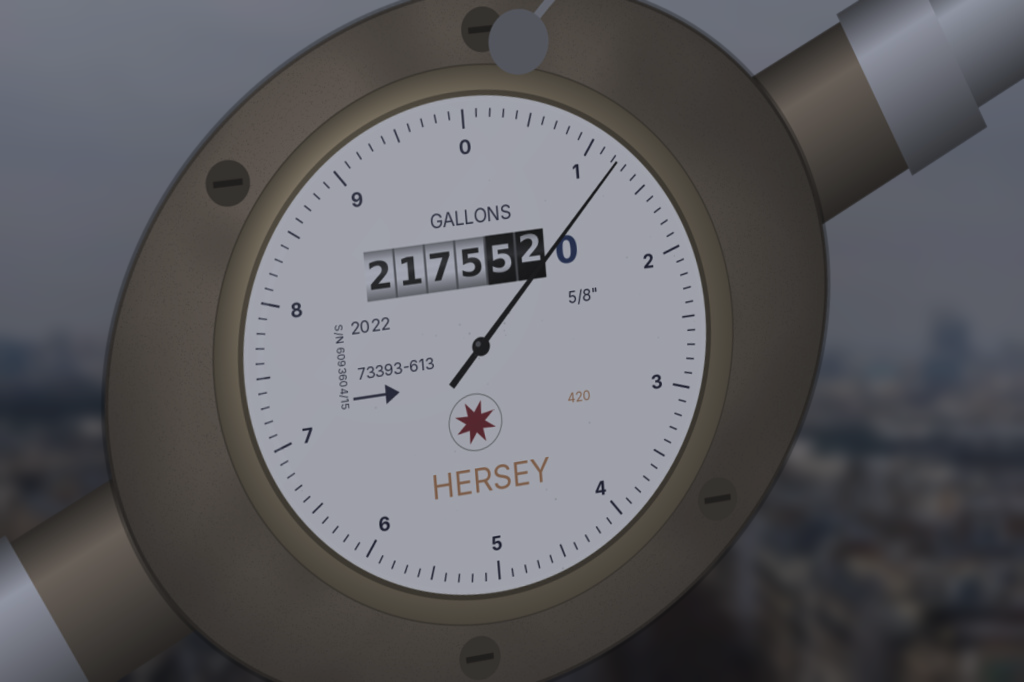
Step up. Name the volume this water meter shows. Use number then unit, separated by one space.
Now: 2175521.2 gal
